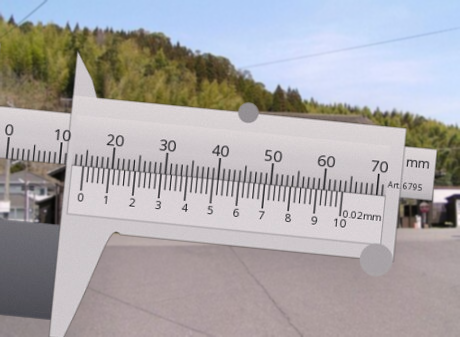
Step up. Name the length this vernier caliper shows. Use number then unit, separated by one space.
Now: 14.5 mm
